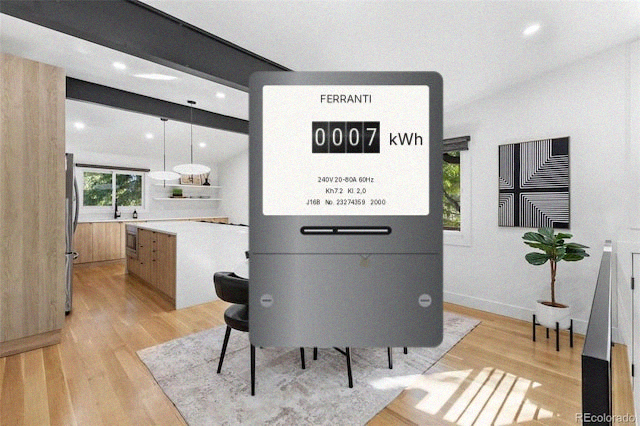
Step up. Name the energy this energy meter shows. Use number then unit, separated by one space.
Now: 7 kWh
